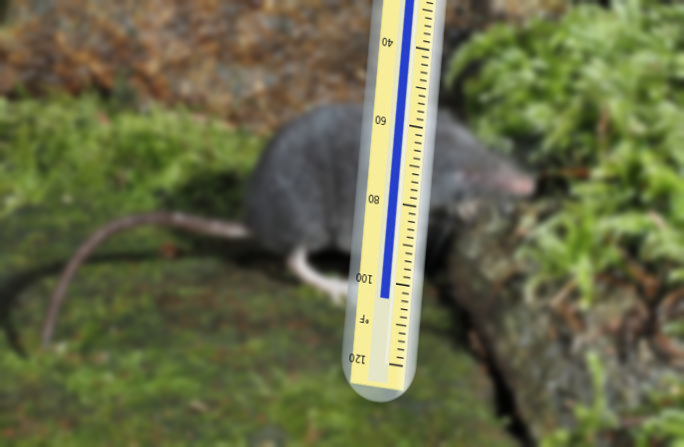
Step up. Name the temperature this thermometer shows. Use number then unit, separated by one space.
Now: 104 °F
